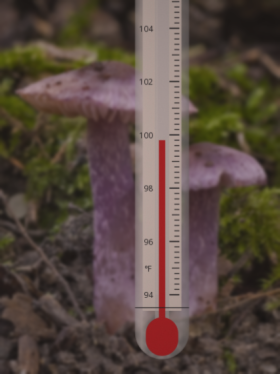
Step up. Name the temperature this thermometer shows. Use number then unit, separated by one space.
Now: 99.8 °F
